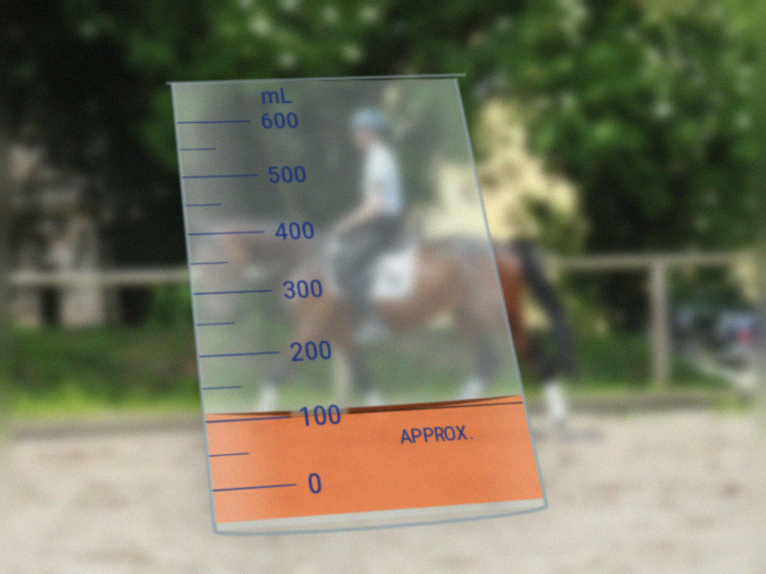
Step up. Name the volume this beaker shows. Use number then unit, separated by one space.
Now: 100 mL
